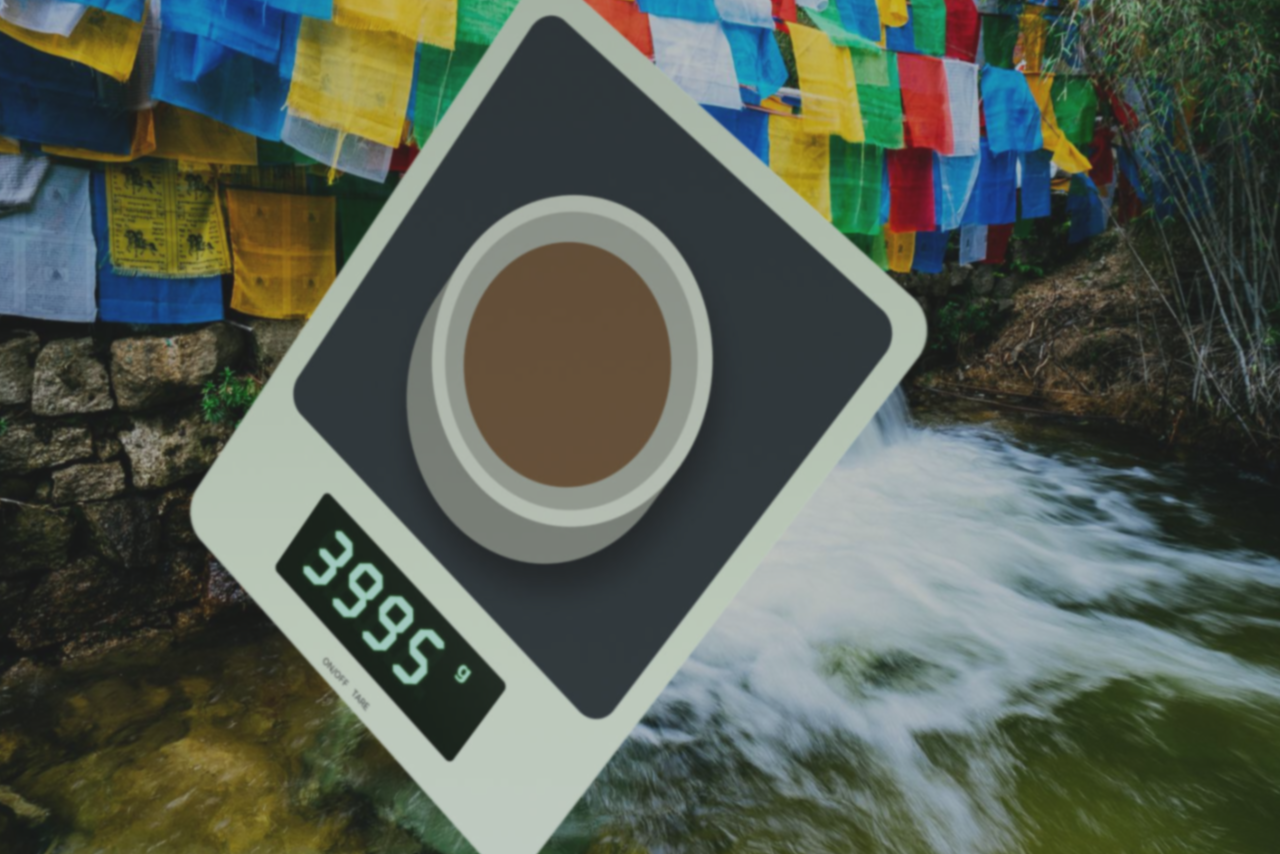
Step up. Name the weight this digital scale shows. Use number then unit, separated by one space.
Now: 3995 g
